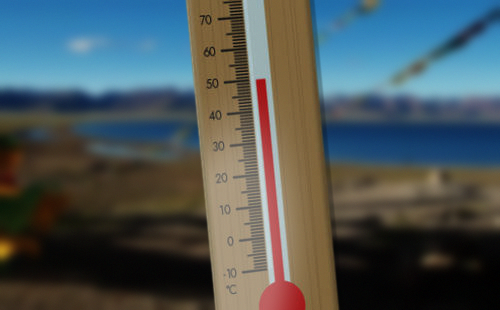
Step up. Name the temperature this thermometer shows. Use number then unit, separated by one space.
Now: 50 °C
